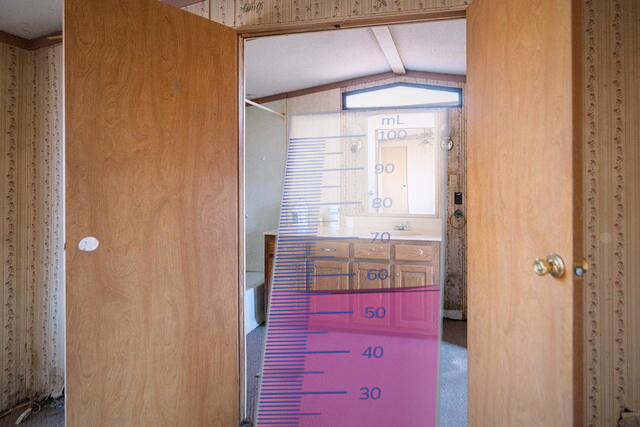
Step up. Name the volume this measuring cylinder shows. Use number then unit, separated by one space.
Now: 55 mL
